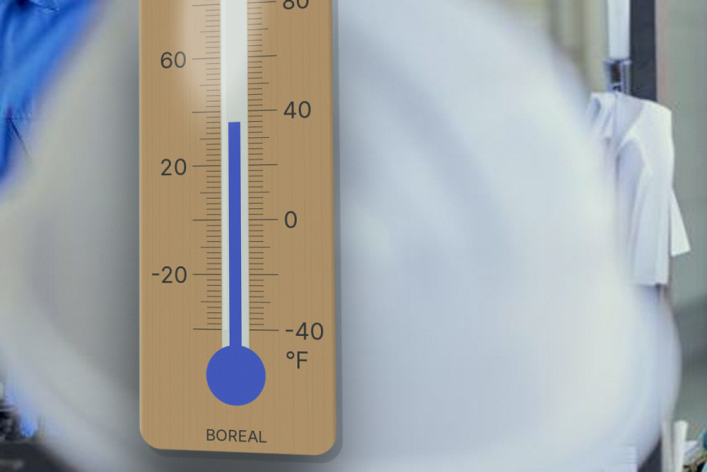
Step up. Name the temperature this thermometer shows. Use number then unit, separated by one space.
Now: 36 °F
